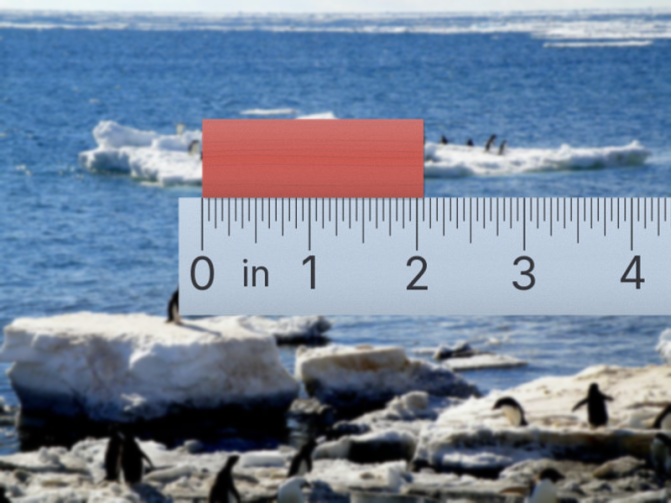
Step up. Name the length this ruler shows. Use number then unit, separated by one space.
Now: 2.0625 in
